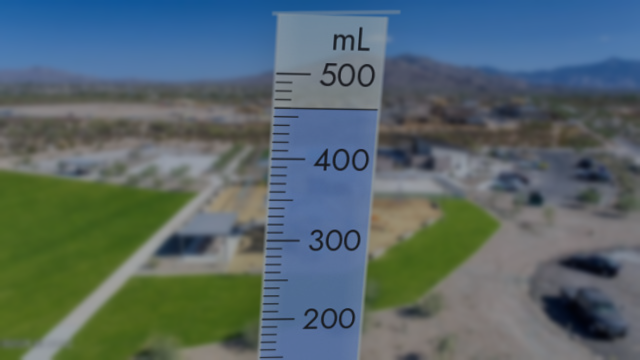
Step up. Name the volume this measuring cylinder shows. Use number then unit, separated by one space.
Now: 460 mL
